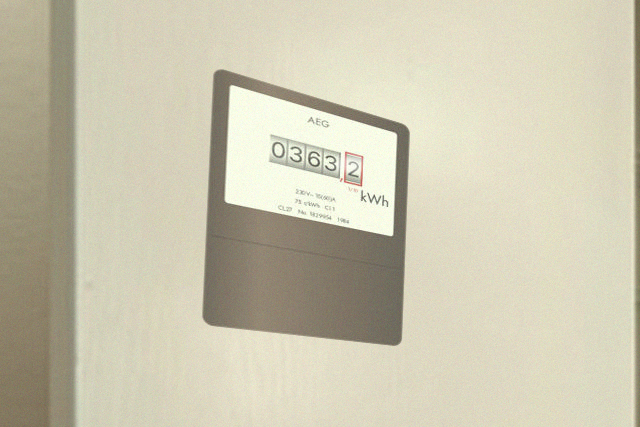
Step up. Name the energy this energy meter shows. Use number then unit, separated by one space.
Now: 363.2 kWh
